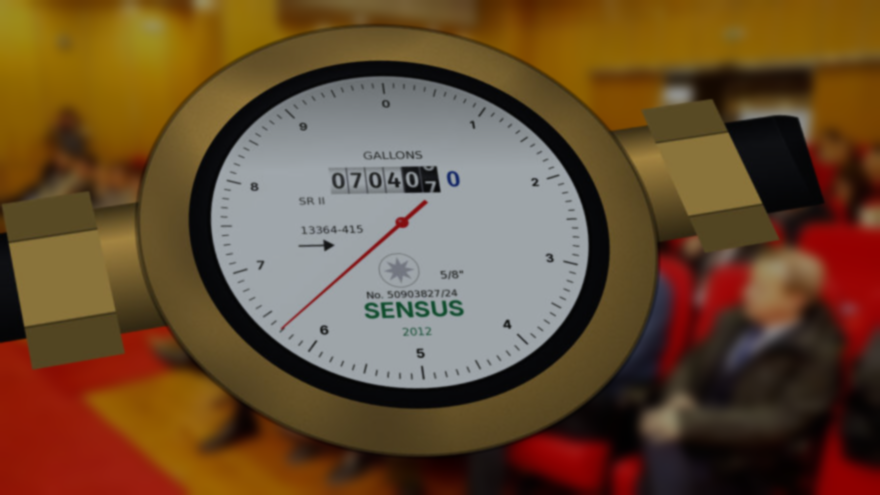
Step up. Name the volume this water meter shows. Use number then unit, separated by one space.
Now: 704066.3 gal
